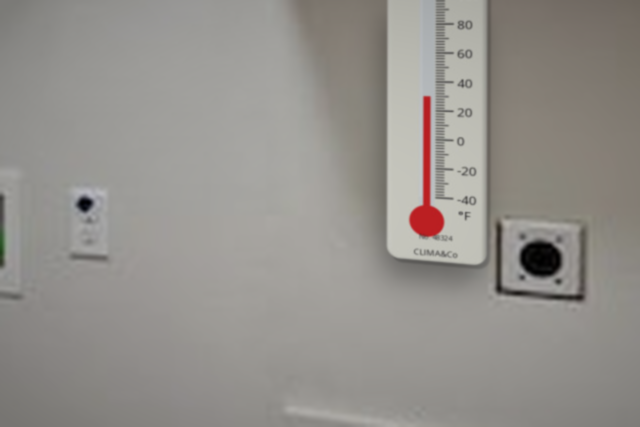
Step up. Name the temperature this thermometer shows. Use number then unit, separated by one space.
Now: 30 °F
